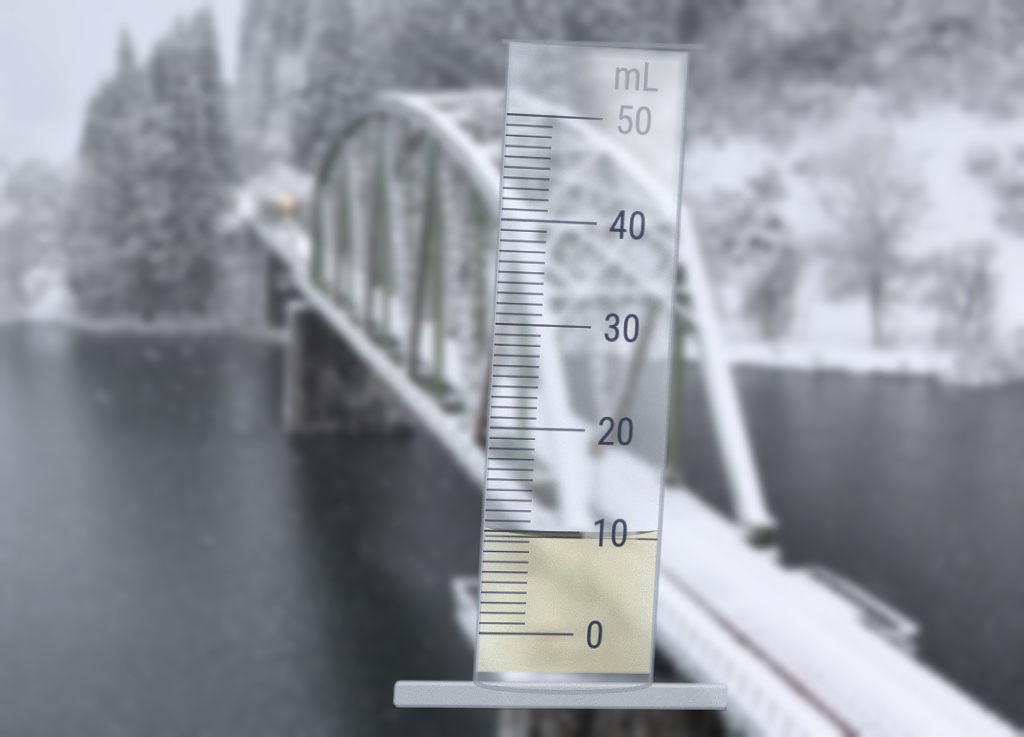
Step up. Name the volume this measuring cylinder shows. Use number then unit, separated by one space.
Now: 9.5 mL
